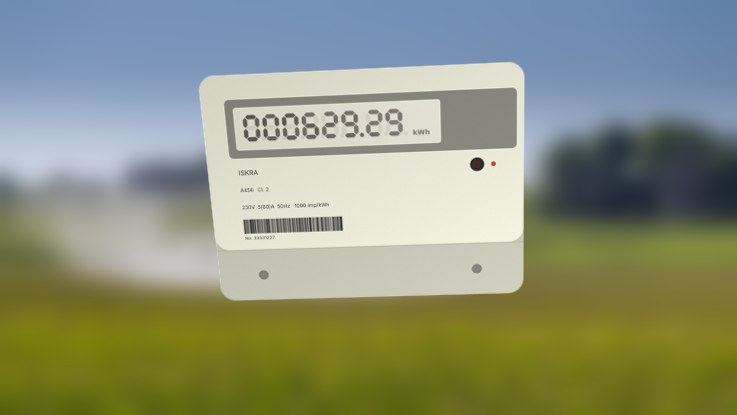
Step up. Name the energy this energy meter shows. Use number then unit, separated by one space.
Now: 629.29 kWh
